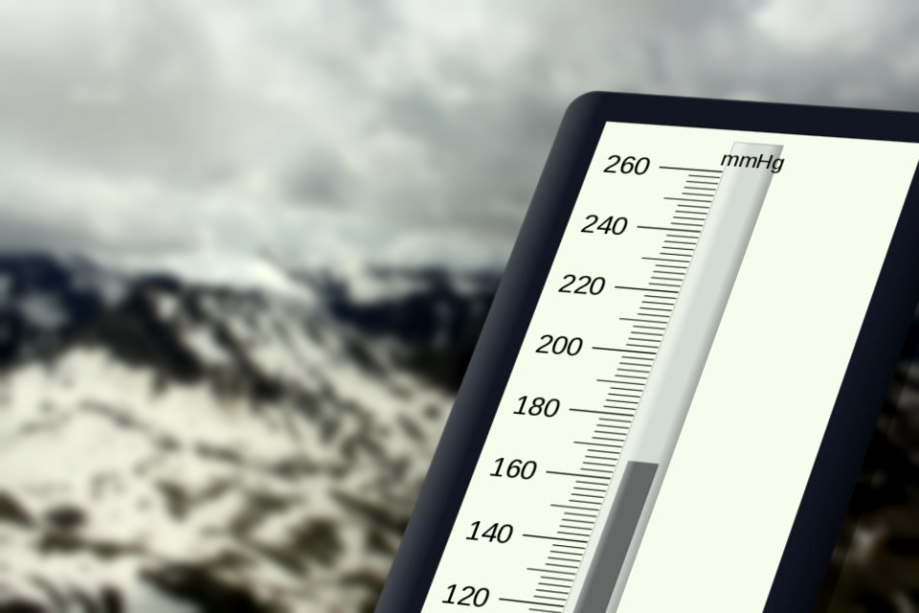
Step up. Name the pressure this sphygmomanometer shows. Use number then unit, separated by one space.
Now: 166 mmHg
